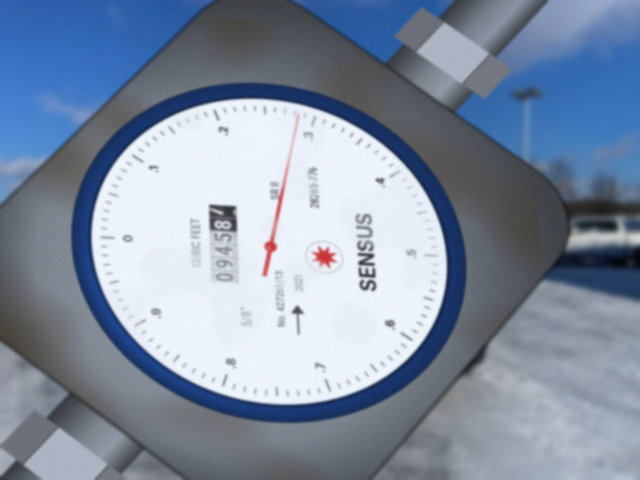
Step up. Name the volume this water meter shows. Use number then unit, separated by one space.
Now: 94587.28 ft³
